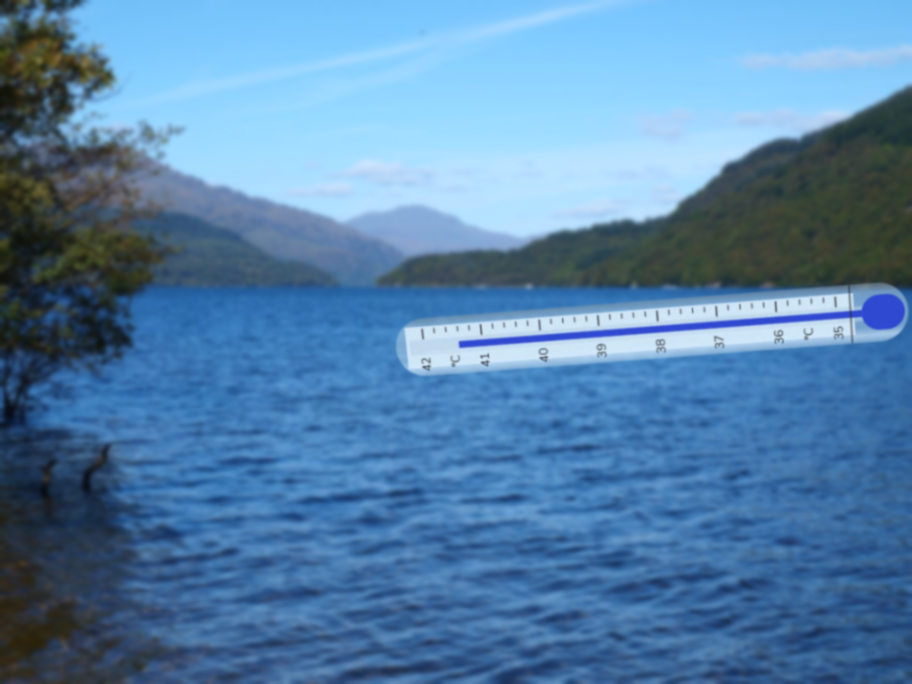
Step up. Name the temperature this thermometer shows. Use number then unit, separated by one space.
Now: 41.4 °C
